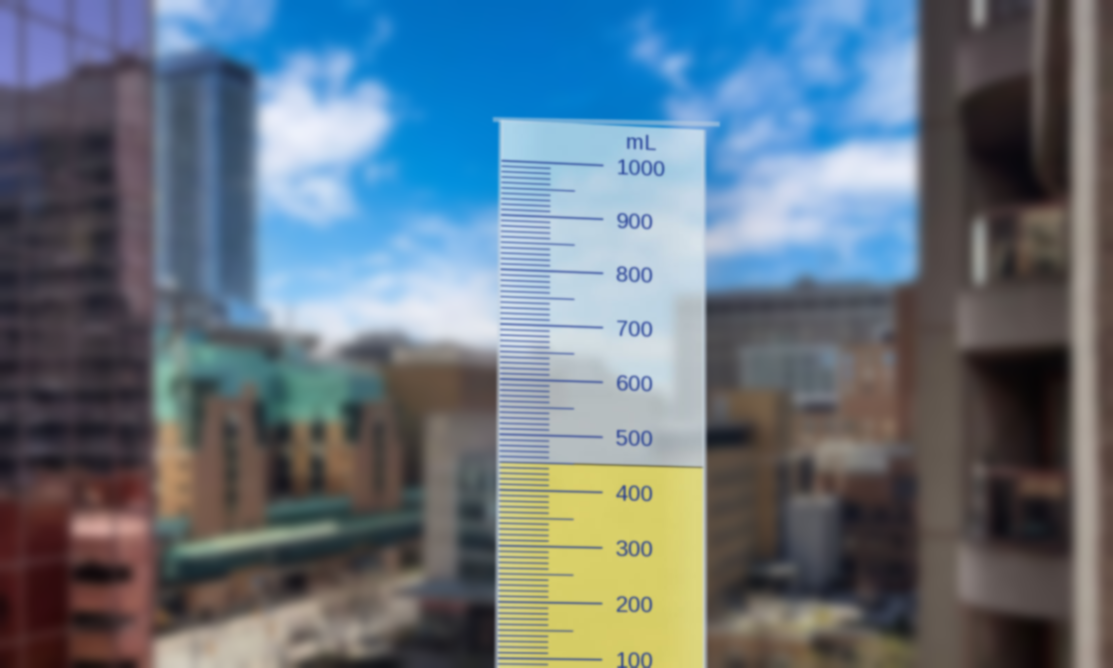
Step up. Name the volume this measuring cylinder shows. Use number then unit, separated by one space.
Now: 450 mL
